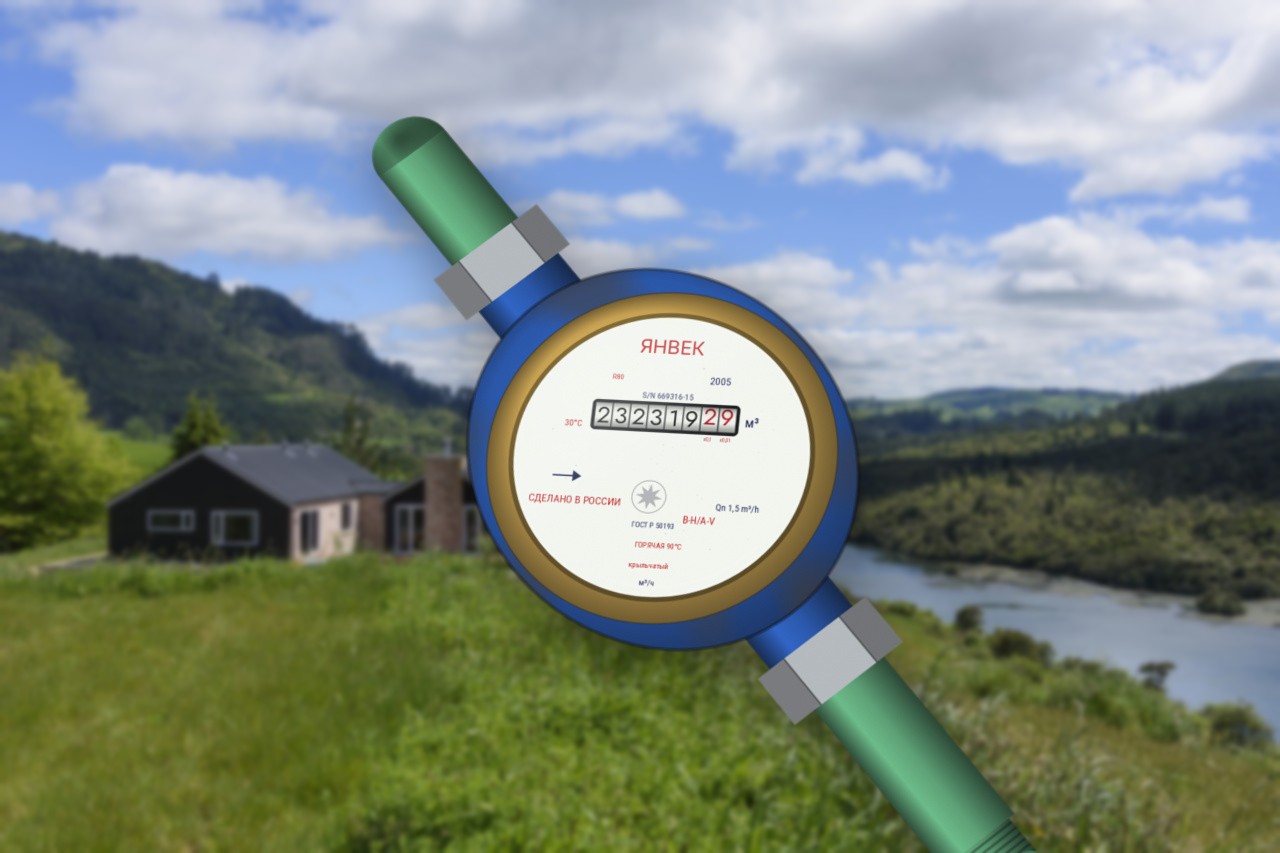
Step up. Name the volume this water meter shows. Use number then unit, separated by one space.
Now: 232319.29 m³
